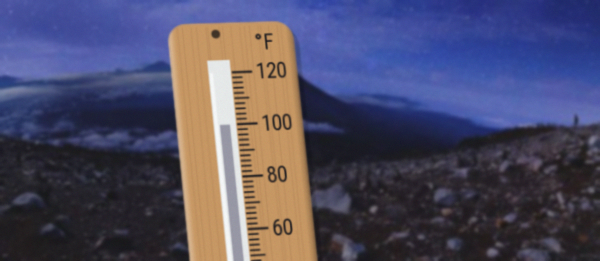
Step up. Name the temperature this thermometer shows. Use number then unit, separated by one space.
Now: 100 °F
